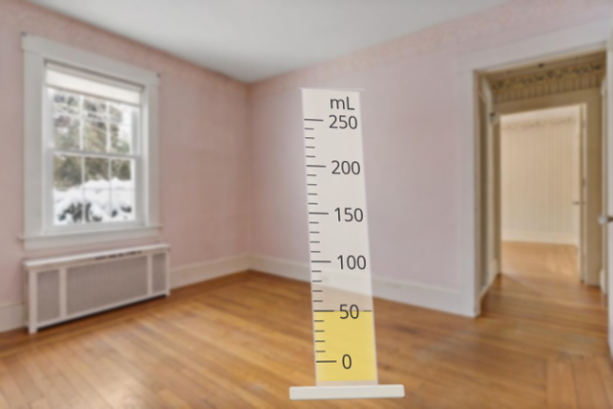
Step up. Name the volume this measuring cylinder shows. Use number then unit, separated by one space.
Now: 50 mL
